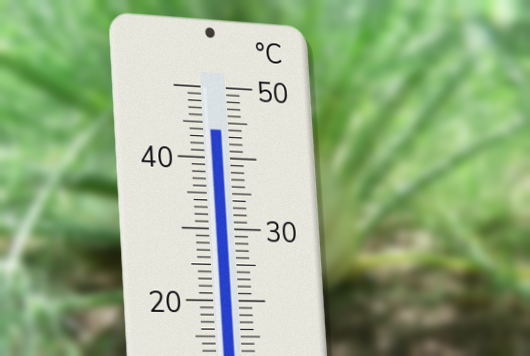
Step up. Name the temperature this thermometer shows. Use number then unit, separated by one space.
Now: 44 °C
